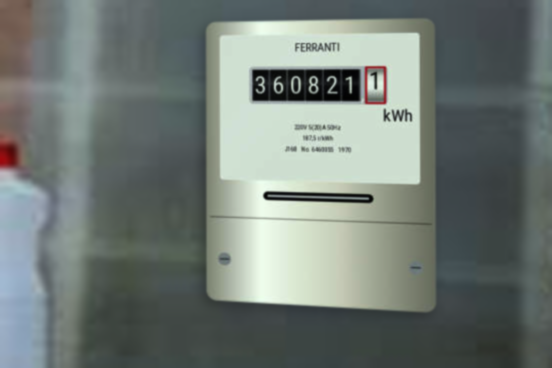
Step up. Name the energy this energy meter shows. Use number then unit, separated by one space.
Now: 360821.1 kWh
